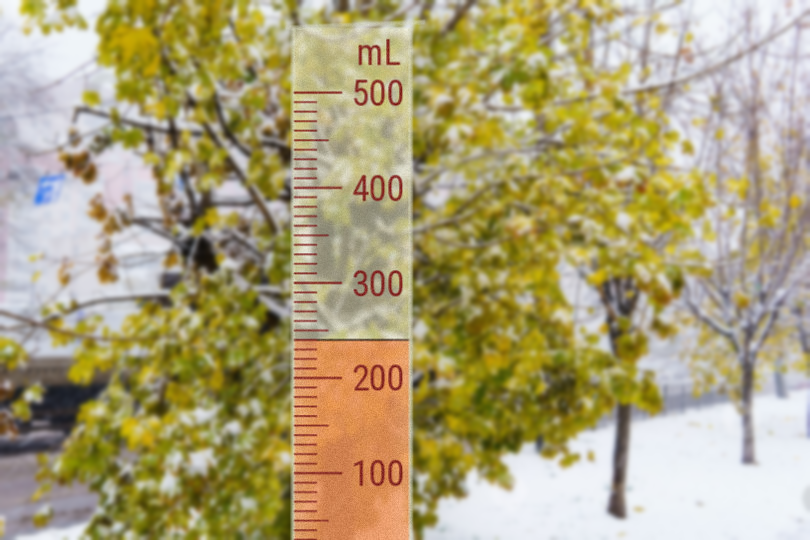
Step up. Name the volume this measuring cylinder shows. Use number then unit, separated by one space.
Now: 240 mL
